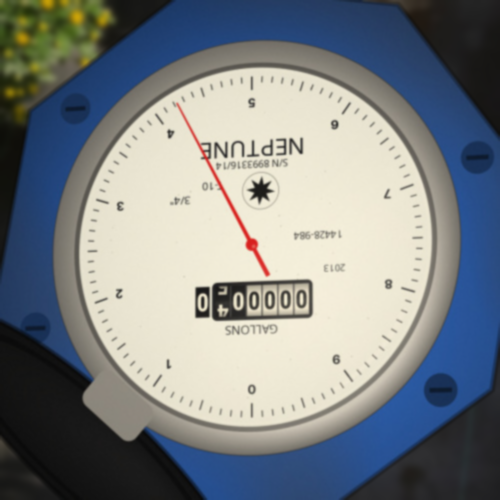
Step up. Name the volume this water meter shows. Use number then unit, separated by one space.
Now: 44.2 gal
